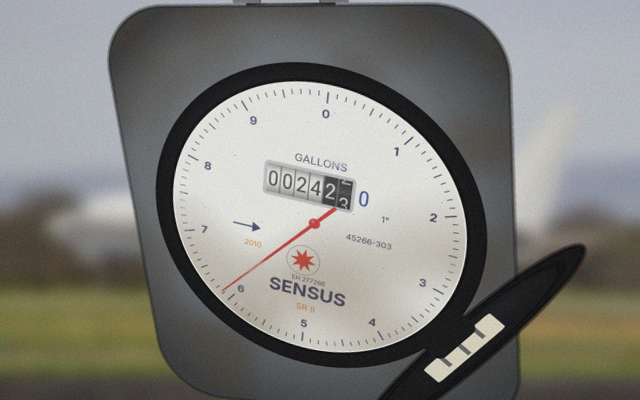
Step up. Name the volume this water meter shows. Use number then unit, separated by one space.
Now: 24226.1 gal
